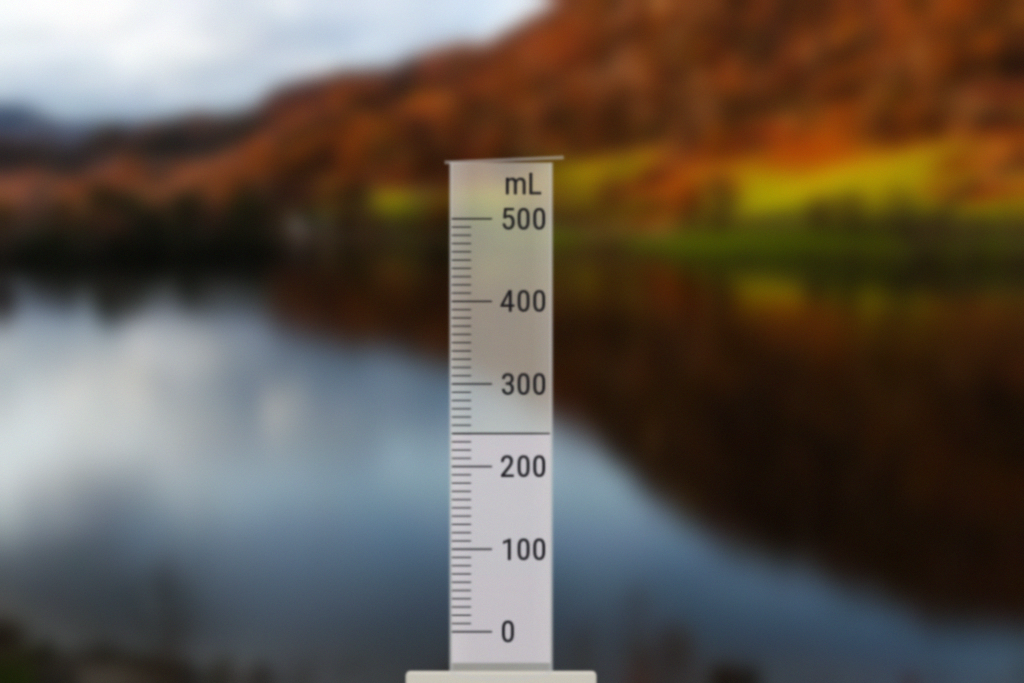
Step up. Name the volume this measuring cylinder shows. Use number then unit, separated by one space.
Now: 240 mL
